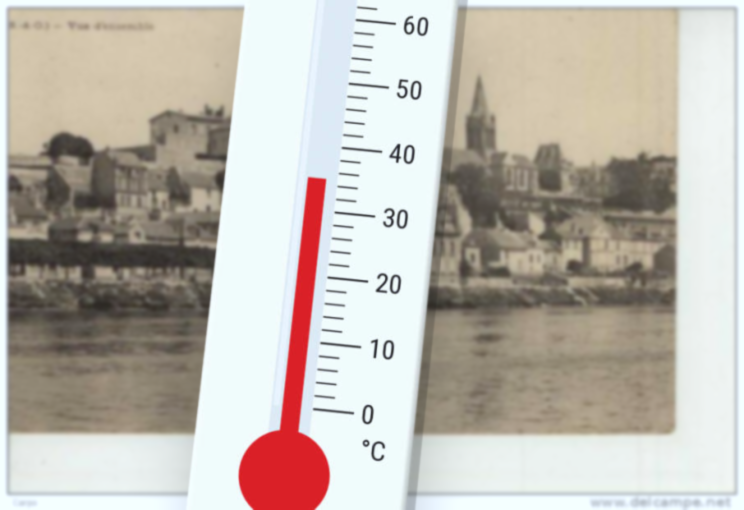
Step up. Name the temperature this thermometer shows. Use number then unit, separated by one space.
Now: 35 °C
